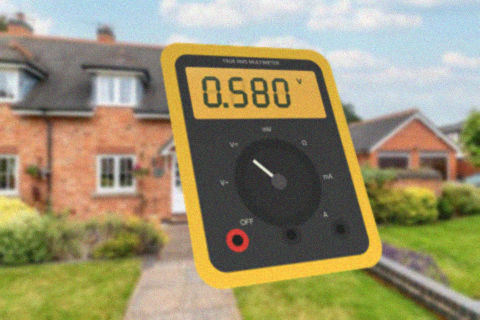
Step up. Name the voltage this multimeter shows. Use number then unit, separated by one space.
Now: 0.580 V
